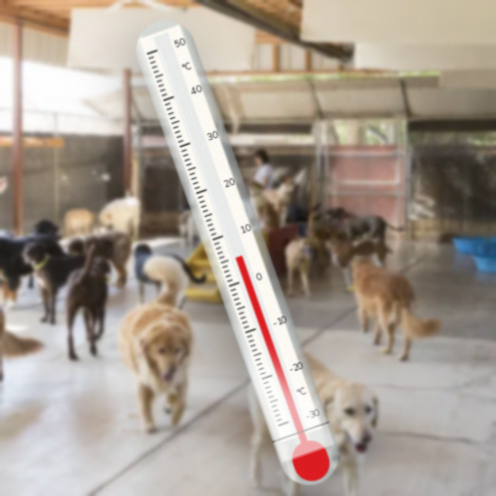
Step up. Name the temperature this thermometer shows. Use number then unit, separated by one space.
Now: 5 °C
